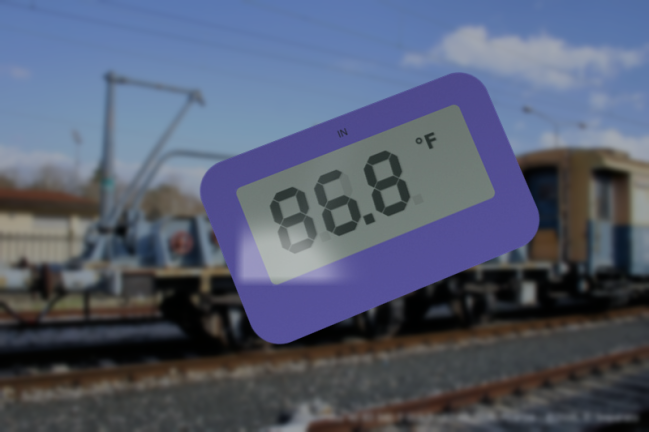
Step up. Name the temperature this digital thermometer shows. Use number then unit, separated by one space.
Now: 86.8 °F
